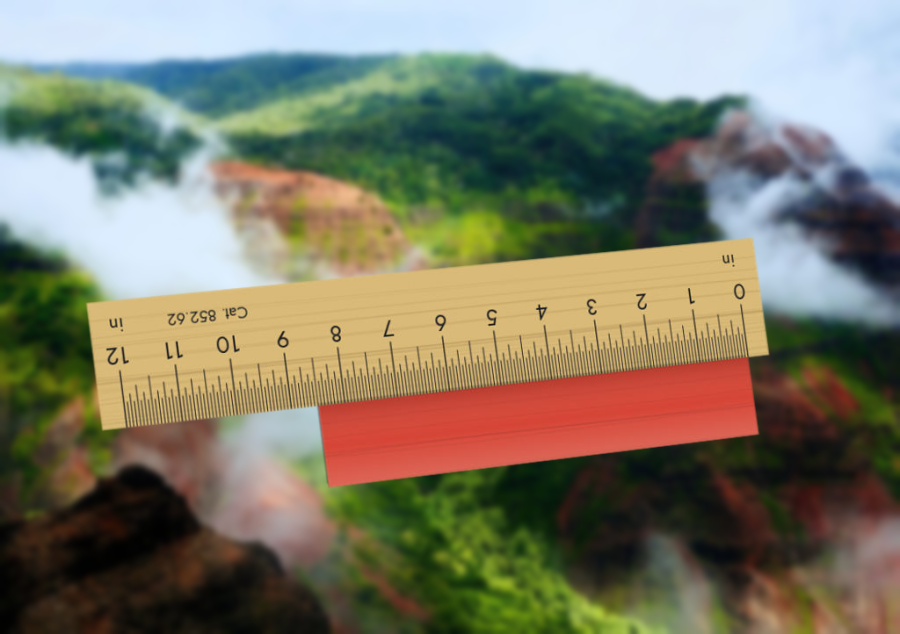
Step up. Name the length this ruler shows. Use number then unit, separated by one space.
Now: 8.5 in
